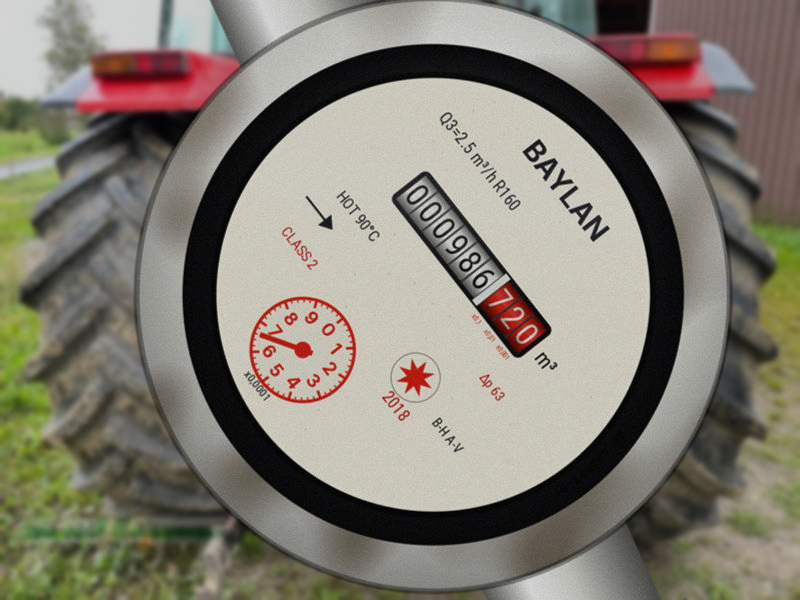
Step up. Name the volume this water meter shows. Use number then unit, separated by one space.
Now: 986.7206 m³
